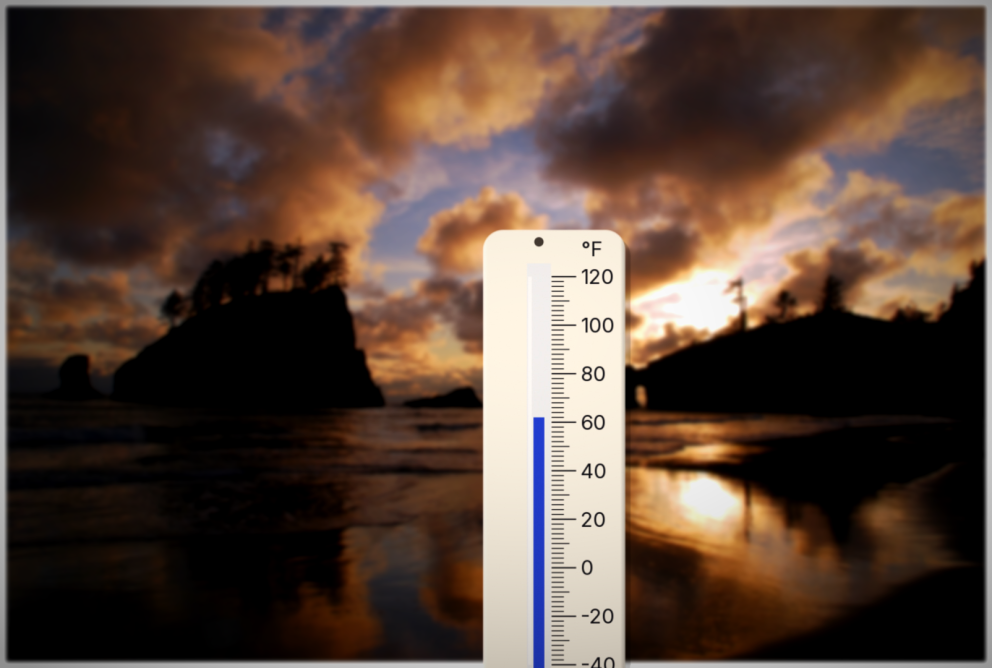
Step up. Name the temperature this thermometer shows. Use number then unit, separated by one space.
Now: 62 °F
